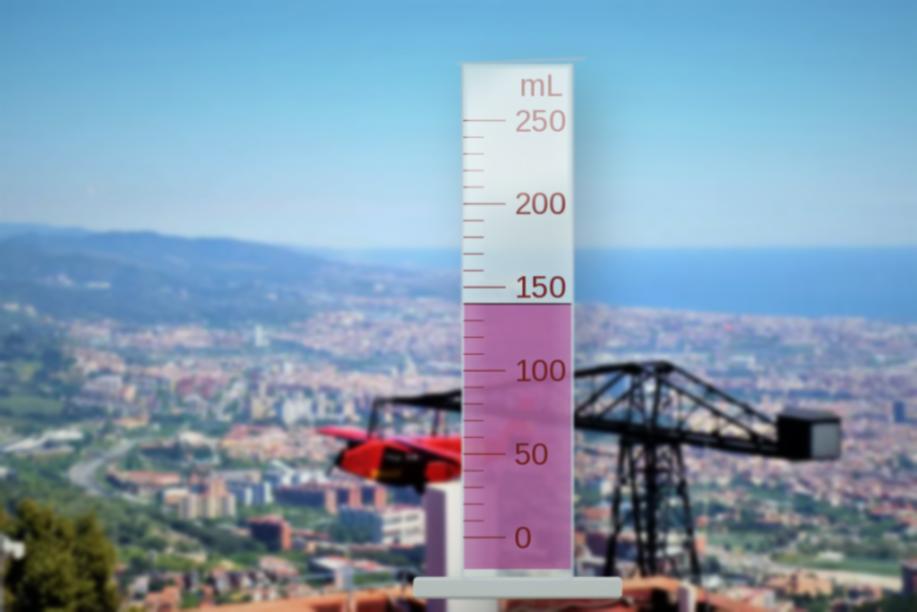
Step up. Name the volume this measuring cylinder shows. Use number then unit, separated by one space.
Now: 140 mL
